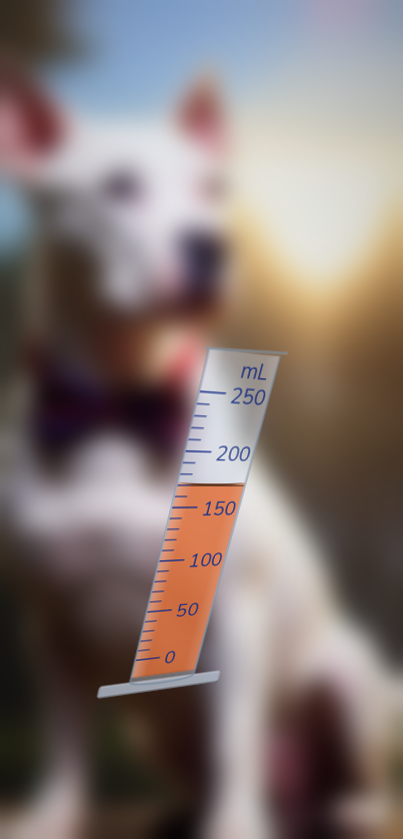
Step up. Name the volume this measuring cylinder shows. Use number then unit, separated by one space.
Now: 170 mL
